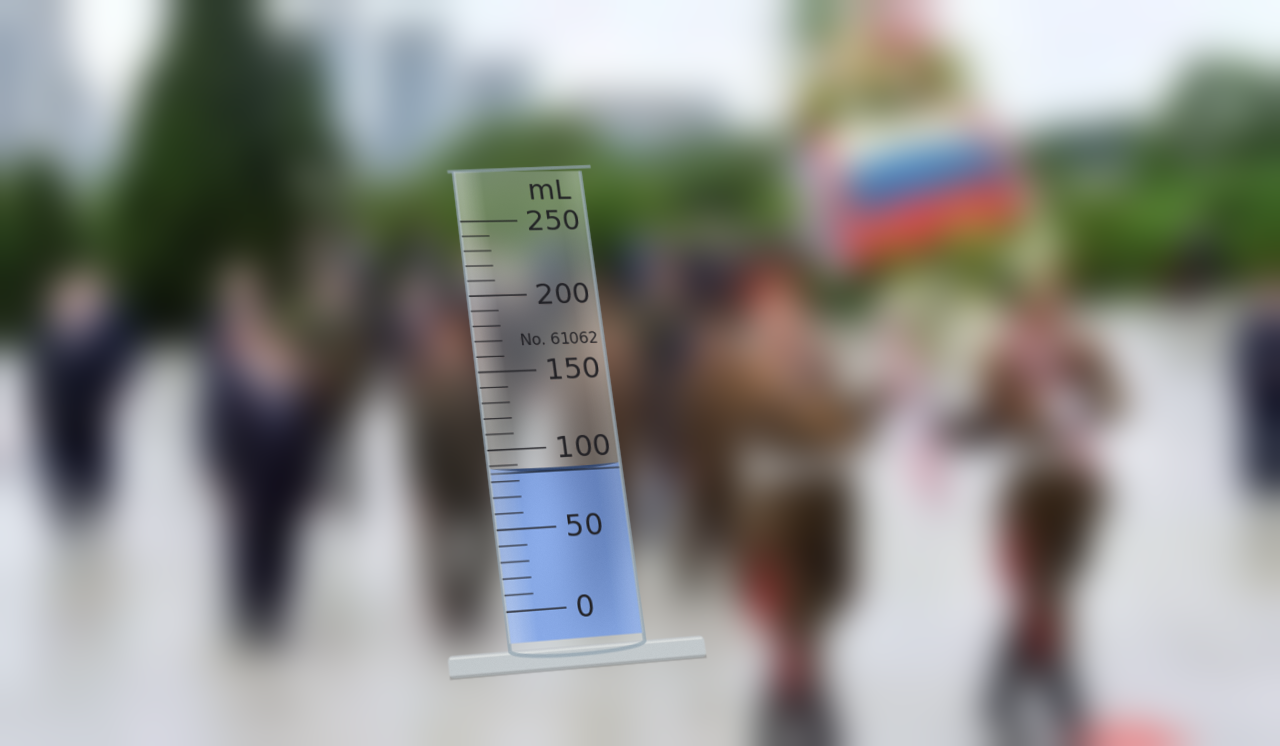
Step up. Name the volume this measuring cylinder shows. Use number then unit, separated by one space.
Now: 85 mL
